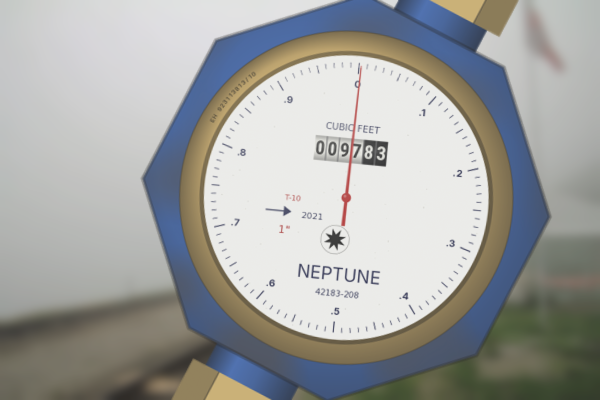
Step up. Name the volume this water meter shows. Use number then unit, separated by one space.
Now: 9783.00 ft³
